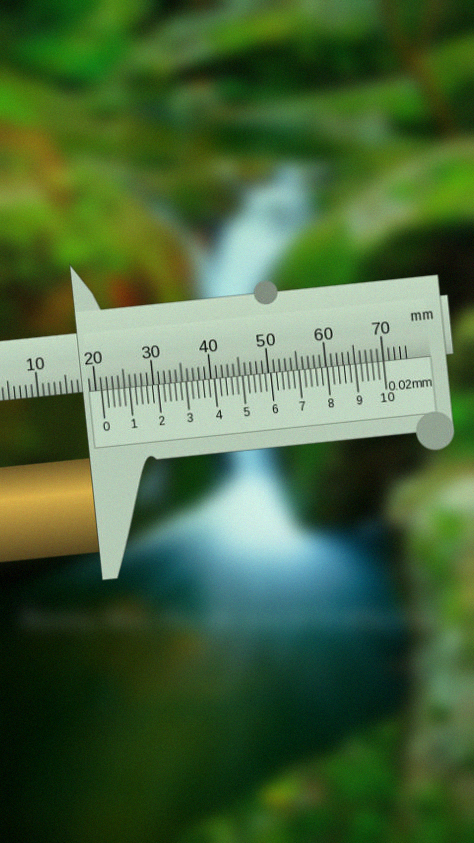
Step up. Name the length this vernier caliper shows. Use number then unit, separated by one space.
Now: 21.0 mm
